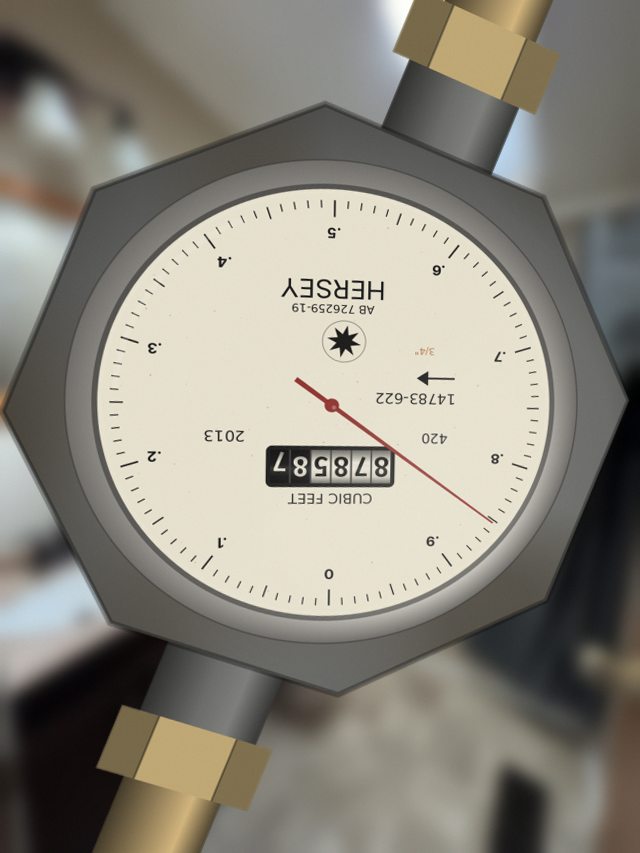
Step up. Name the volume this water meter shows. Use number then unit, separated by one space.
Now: 878586.85 ft³
